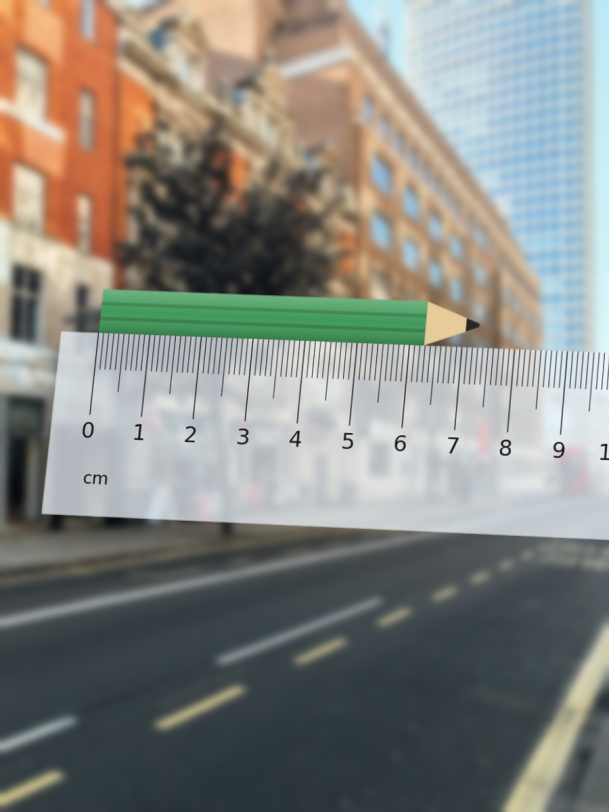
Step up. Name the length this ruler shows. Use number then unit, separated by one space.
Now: 7.3 cm
